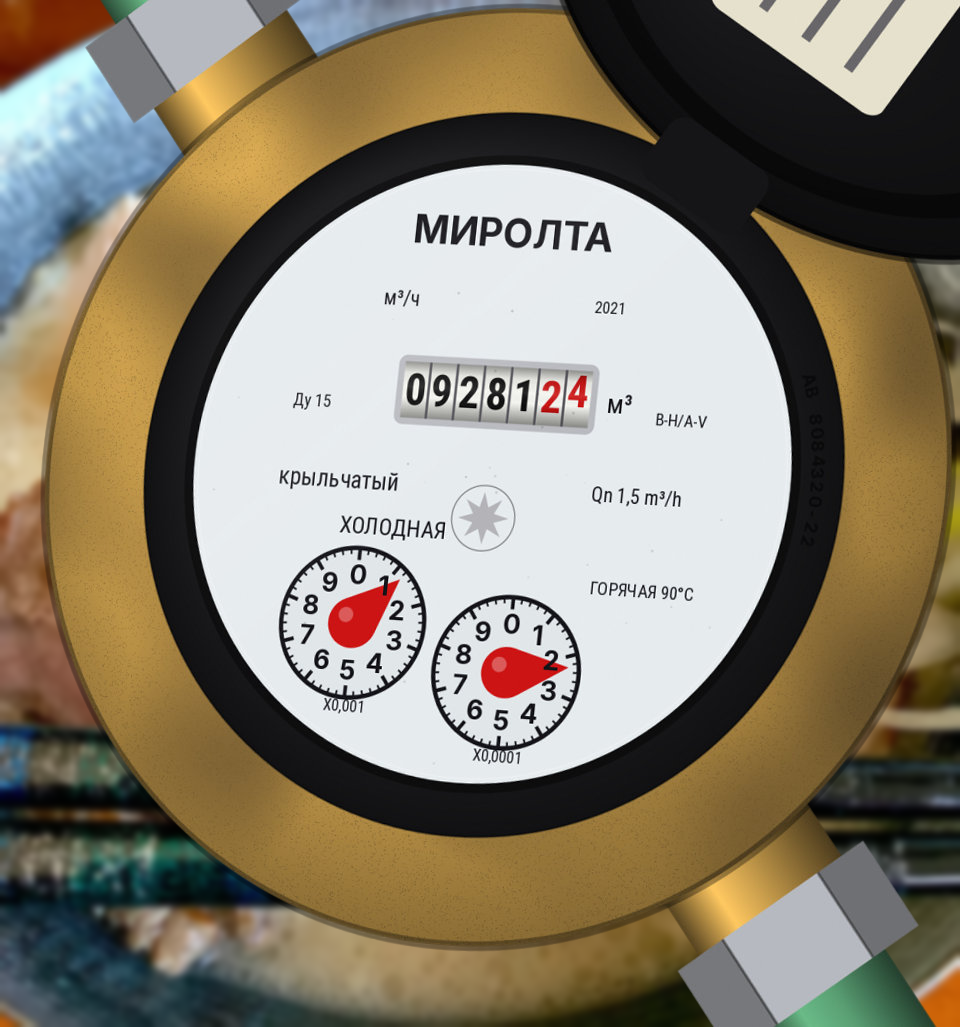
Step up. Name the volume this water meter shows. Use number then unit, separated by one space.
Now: 9281.2412 m³
